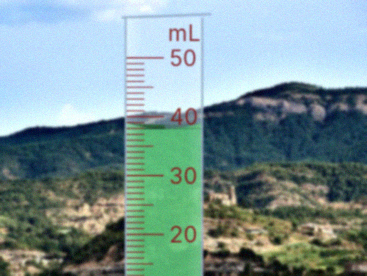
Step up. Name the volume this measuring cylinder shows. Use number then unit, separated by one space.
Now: 38 mL
